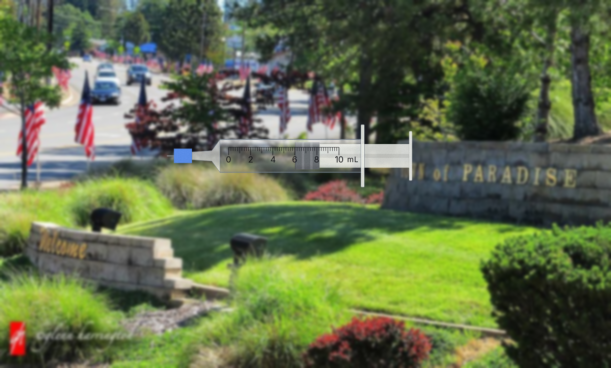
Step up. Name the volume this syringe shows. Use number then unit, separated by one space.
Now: 6 mL
